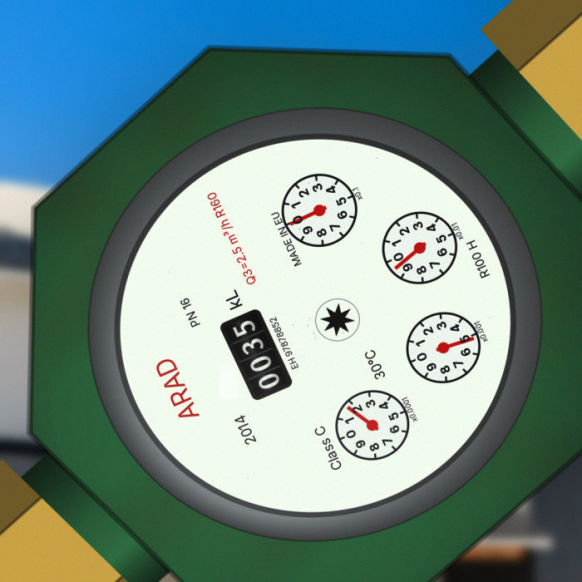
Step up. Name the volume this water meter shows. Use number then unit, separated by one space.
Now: 34.9951 kL
